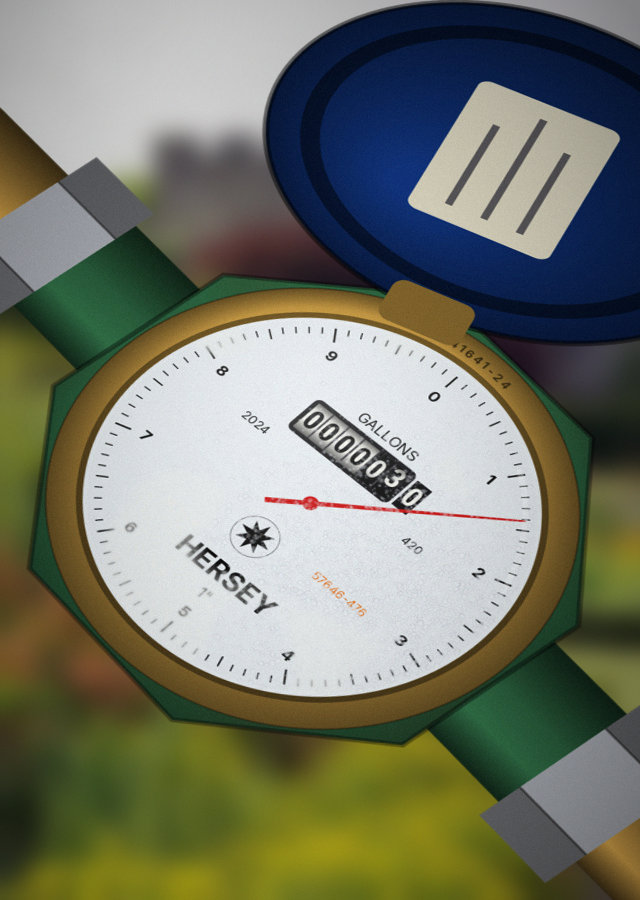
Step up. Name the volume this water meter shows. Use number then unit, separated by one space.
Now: 31.4 gal
